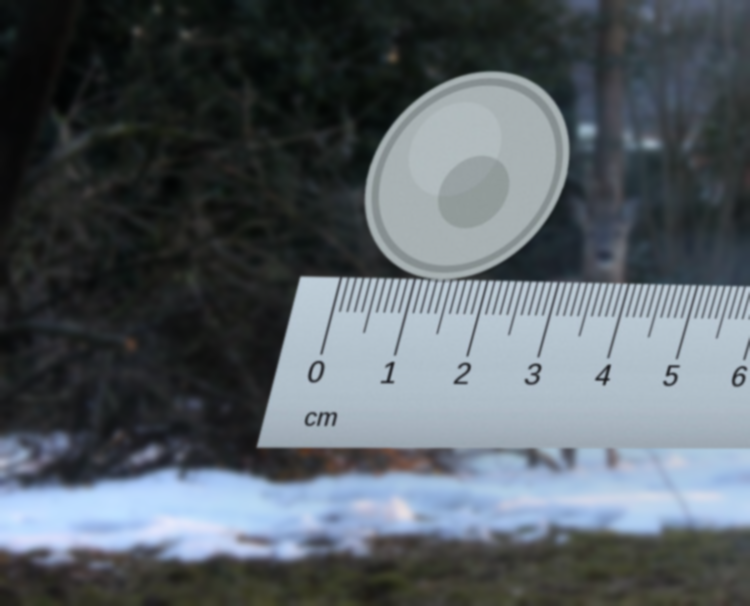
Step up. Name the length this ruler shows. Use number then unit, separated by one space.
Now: 2.7 cm
